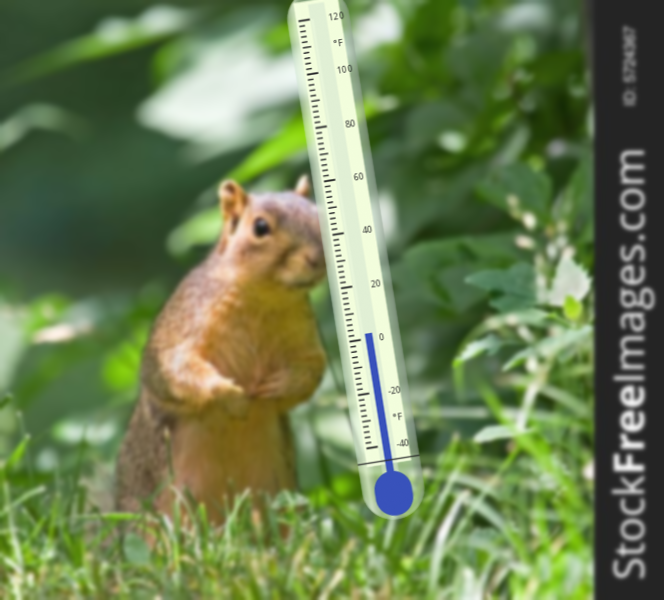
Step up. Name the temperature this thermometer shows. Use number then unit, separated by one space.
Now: 2 °F
